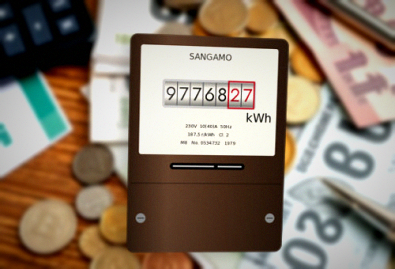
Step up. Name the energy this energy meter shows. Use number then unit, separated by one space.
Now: 97768.27 kWh
